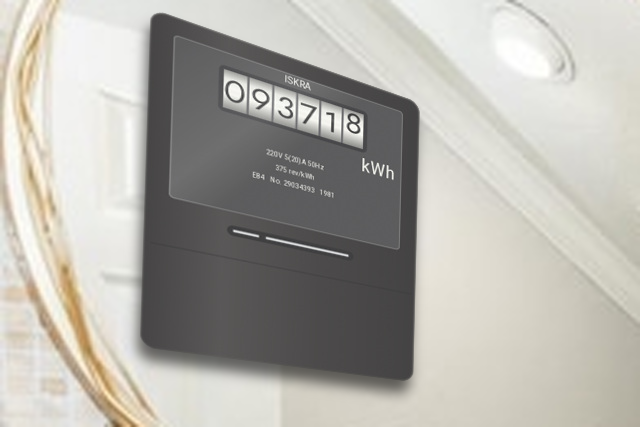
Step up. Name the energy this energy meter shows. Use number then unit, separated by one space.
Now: 93718 kWh
